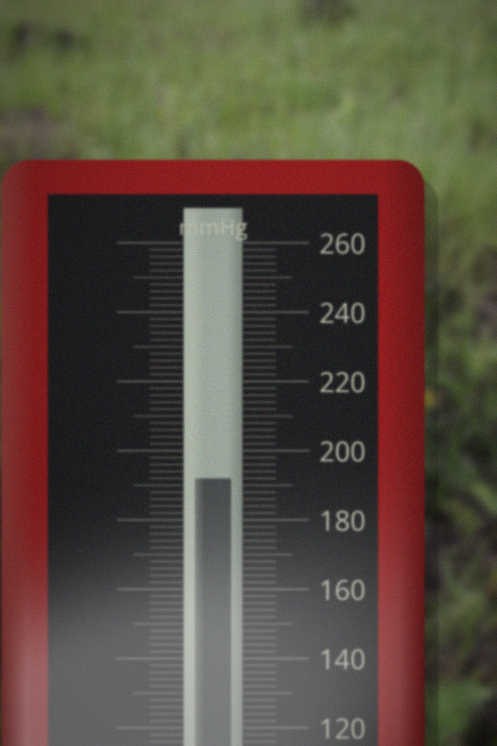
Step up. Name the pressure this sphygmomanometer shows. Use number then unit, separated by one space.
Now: 192 mmHg
